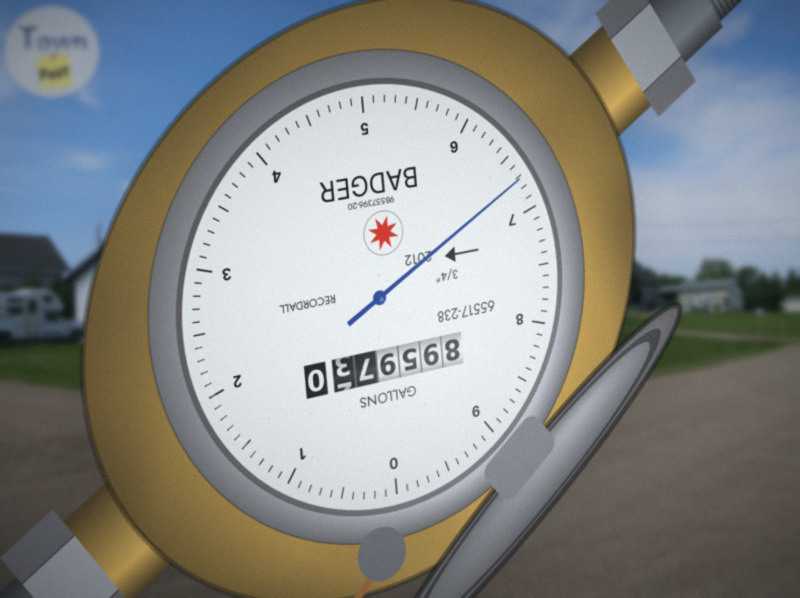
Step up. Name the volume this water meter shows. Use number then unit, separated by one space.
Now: 8959726.7 gal
